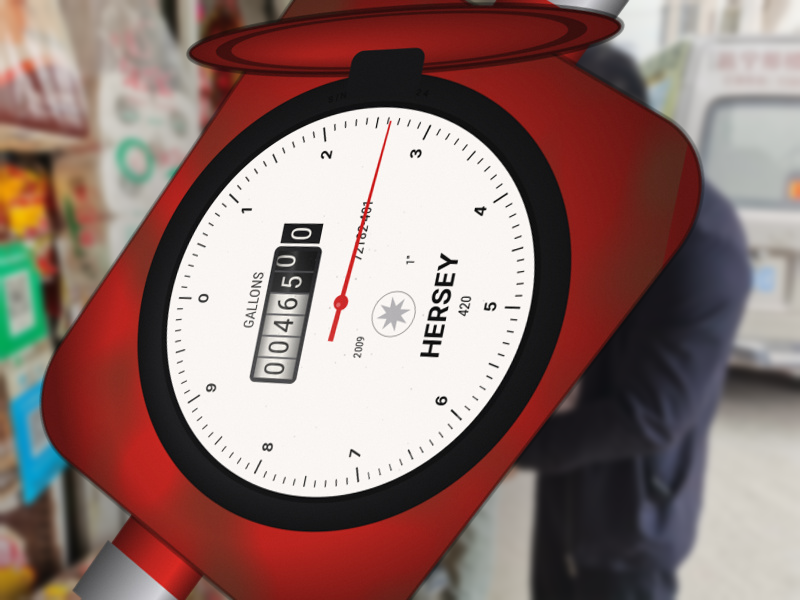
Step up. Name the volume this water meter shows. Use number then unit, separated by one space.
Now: 46502.6 gal
